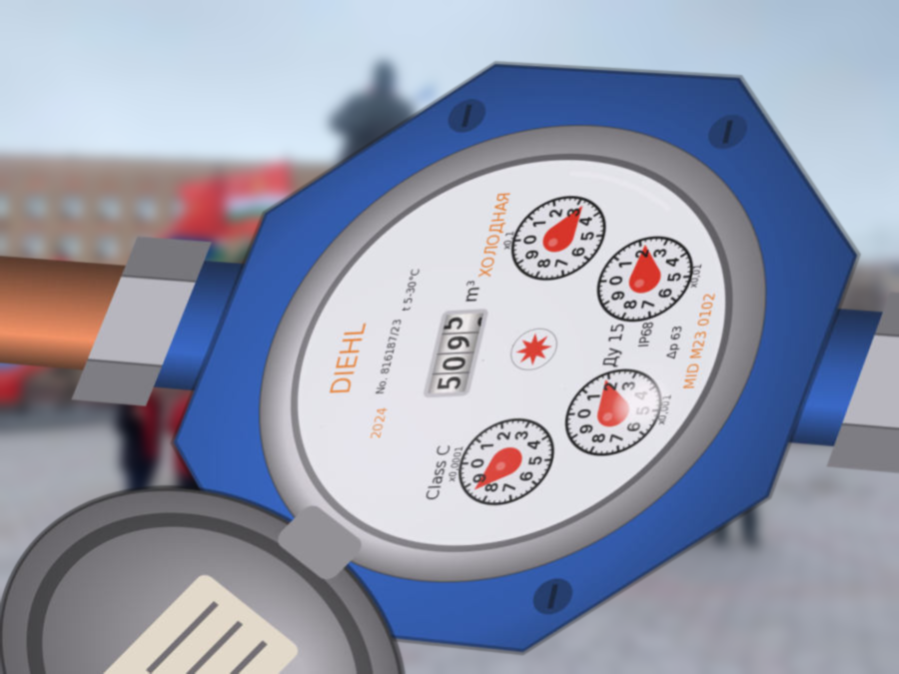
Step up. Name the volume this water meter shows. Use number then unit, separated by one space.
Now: 5095.3218 m³
